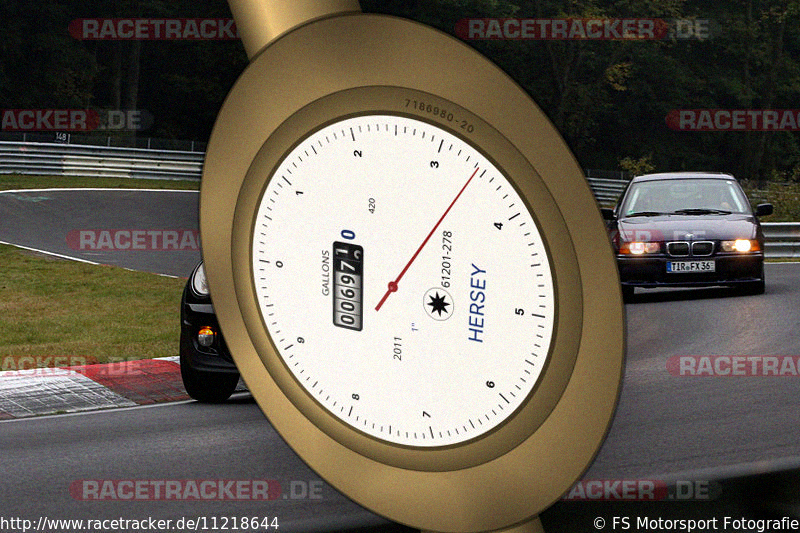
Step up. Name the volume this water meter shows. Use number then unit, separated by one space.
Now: 69713.4 gal
